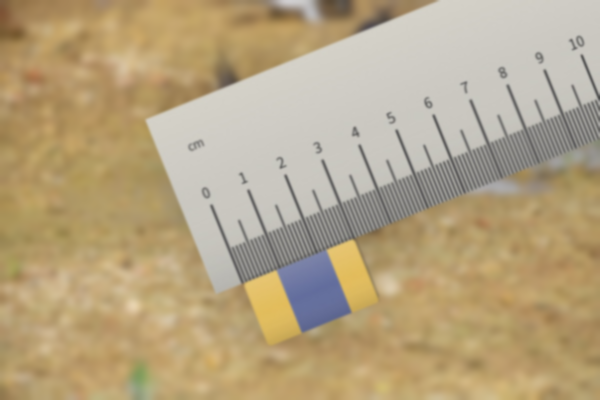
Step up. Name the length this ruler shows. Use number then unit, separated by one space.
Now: 3 cm
